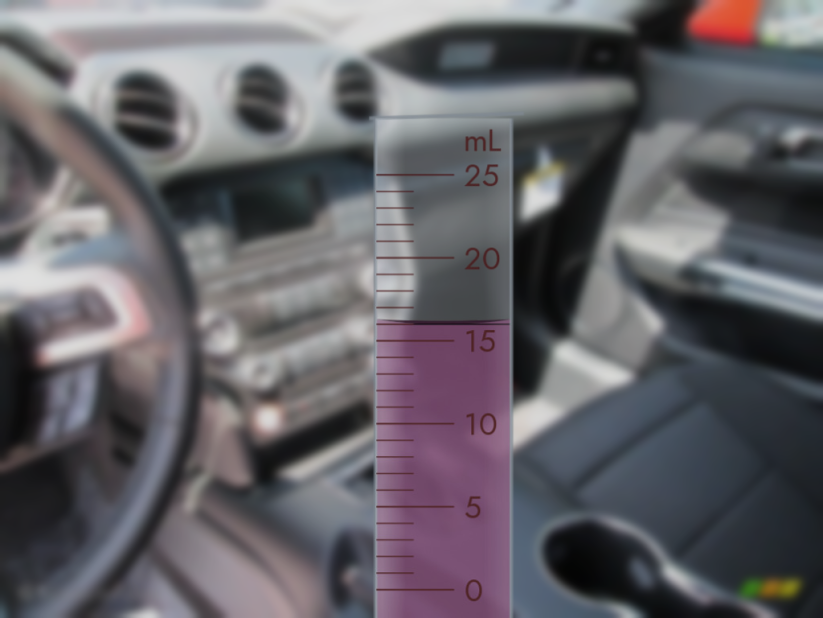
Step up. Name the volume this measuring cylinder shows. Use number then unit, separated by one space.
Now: 16 mL
